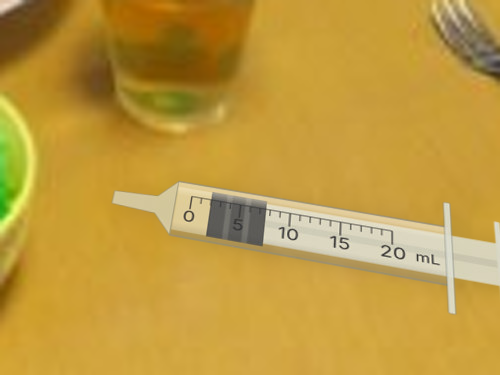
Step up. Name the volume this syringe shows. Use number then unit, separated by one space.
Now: 2 mL
